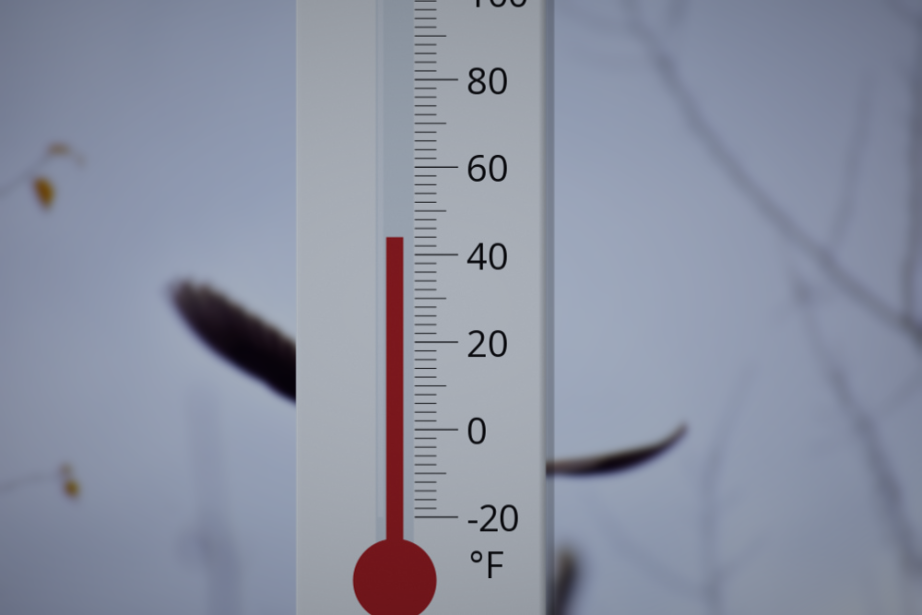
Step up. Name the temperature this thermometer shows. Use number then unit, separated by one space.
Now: 44 °F
